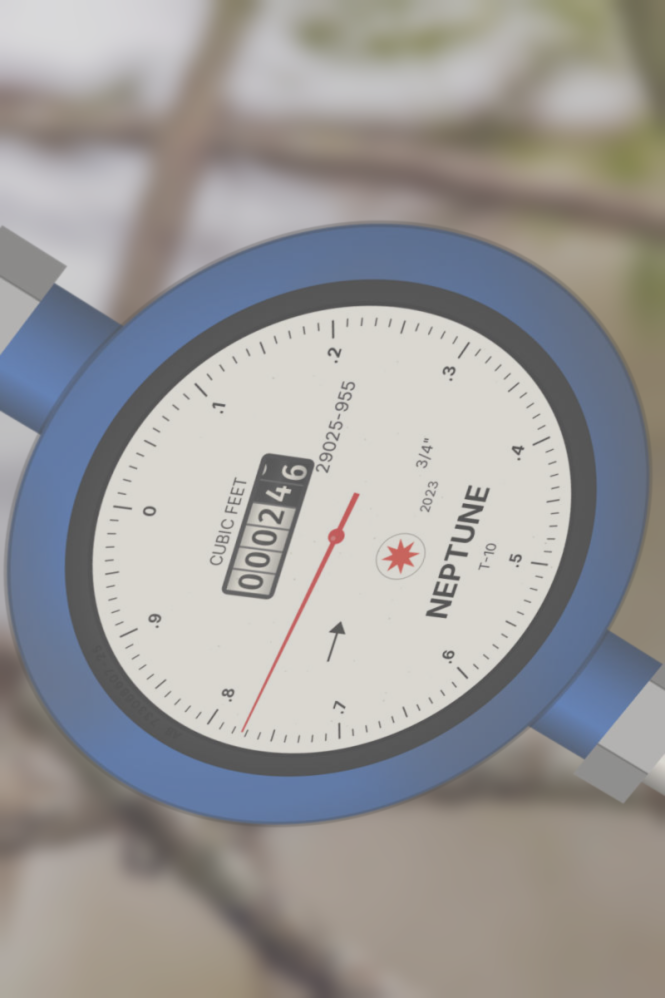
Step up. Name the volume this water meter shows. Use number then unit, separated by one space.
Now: 245.77 ft³
